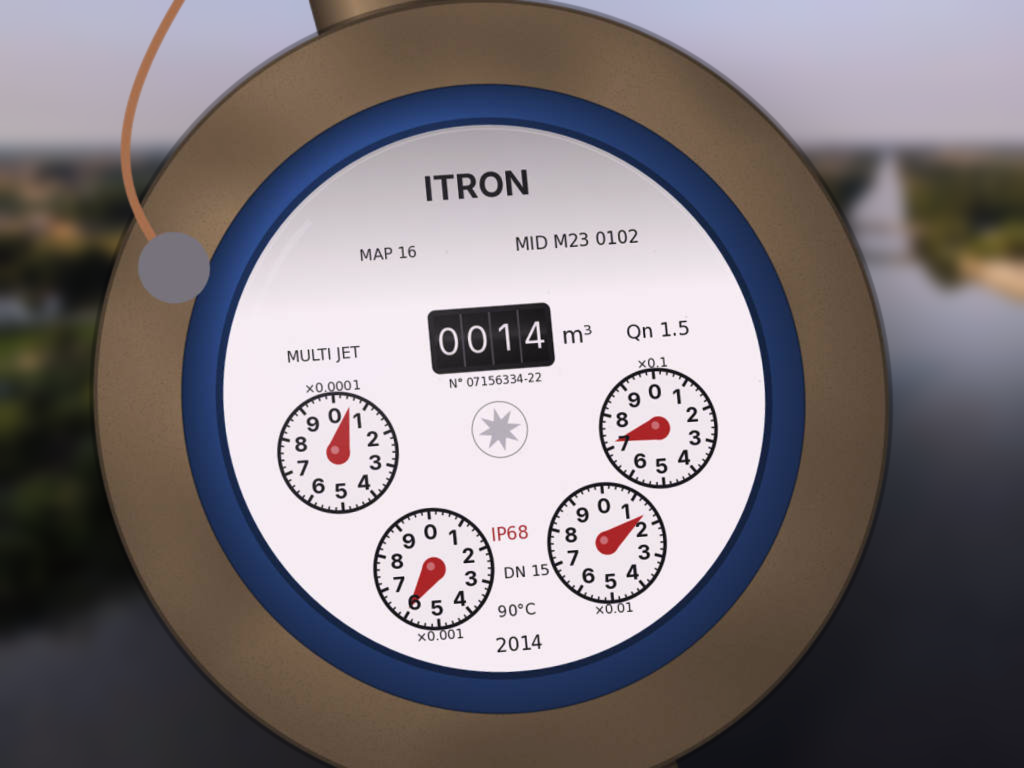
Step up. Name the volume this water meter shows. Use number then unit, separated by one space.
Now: 14.7160 m³
